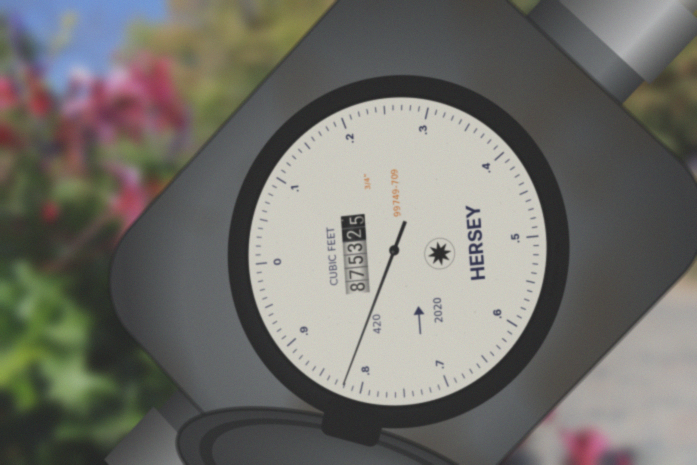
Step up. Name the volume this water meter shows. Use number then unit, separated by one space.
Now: 875324.82 ft³
